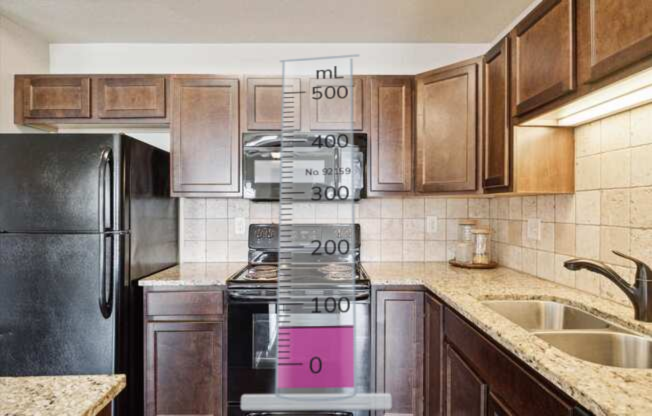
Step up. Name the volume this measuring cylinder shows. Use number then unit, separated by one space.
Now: 60 mL
